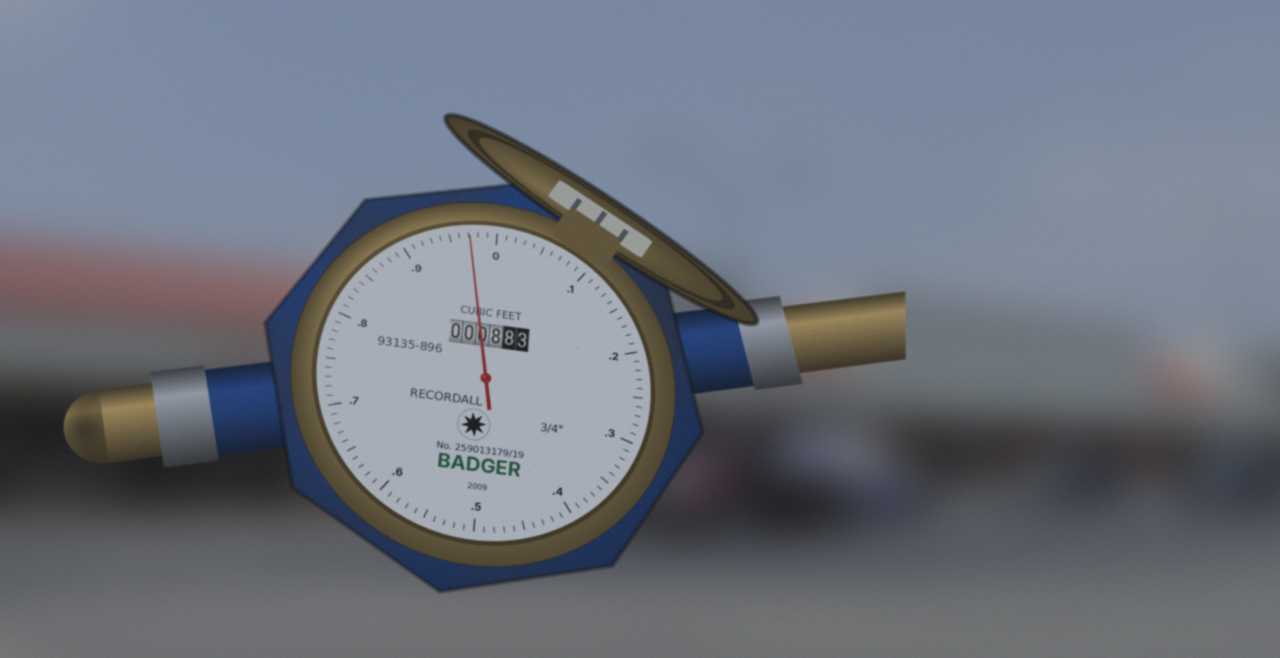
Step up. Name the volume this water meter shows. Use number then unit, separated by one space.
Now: 882.97 ft³
